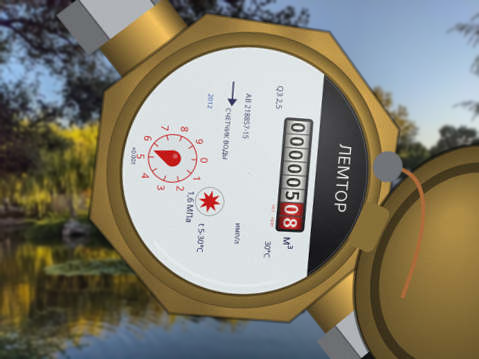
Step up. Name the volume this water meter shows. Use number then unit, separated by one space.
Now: 5.085 m³
